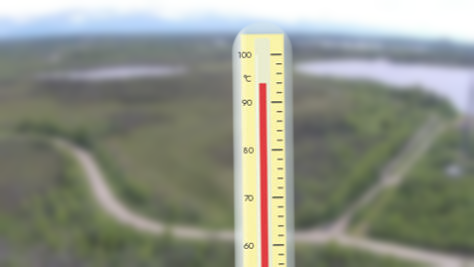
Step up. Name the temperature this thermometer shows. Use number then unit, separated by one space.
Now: 94 °C
